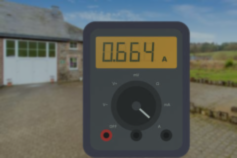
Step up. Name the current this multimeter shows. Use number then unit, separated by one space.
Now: 0.664 A
